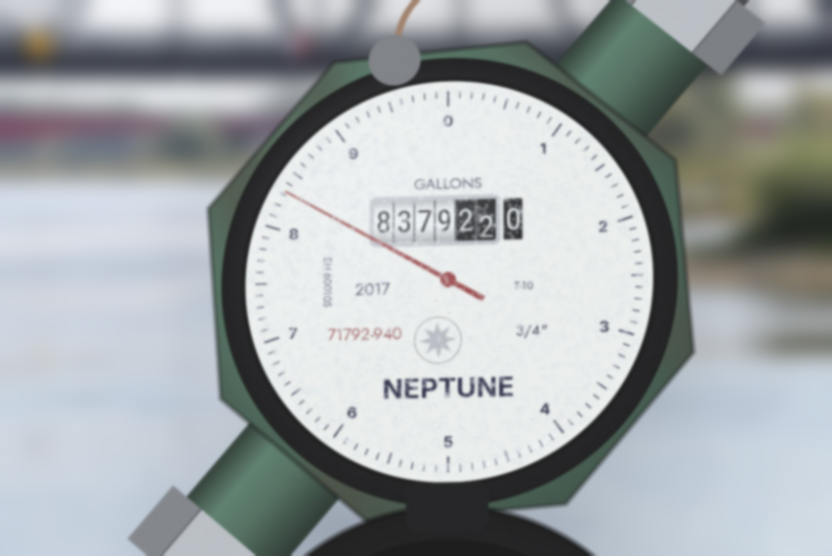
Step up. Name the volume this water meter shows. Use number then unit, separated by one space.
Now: 8379218.3 gal
